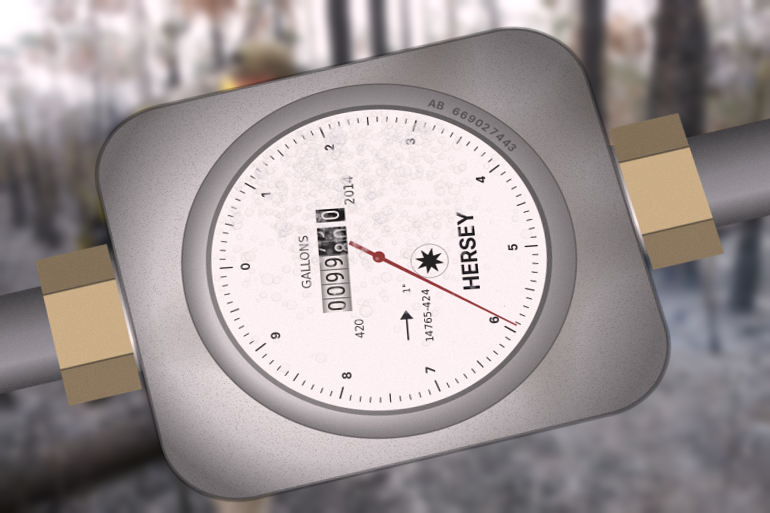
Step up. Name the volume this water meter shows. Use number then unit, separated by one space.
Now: 99795.9 gal
